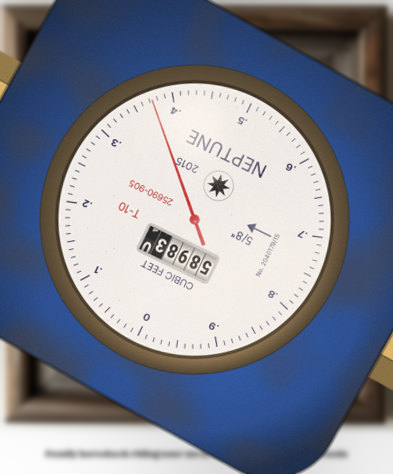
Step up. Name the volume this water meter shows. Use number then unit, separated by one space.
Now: 589830.37 ft³
